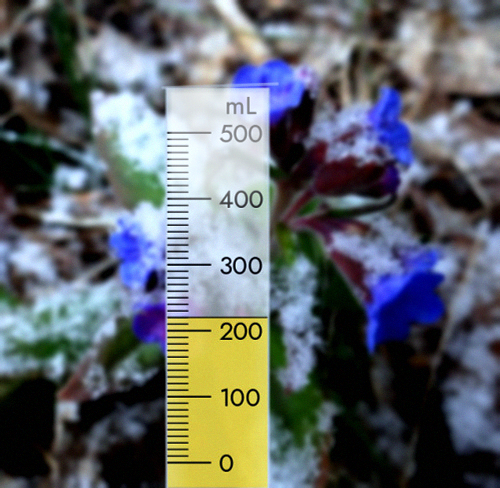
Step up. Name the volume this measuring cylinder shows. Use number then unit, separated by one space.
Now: 220 mL
